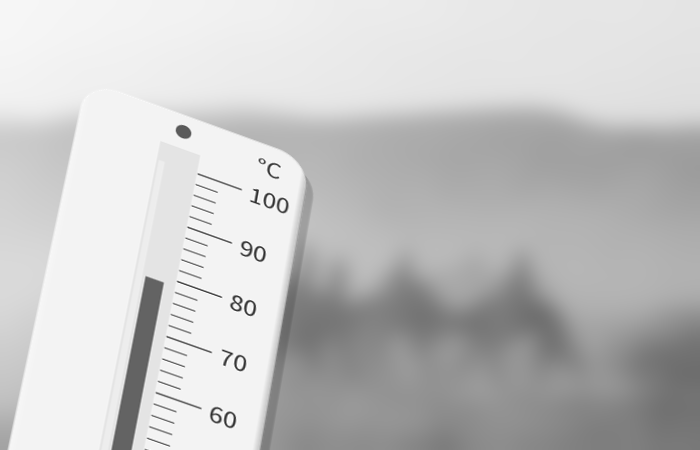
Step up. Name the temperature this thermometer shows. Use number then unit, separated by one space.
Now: 79 °C
